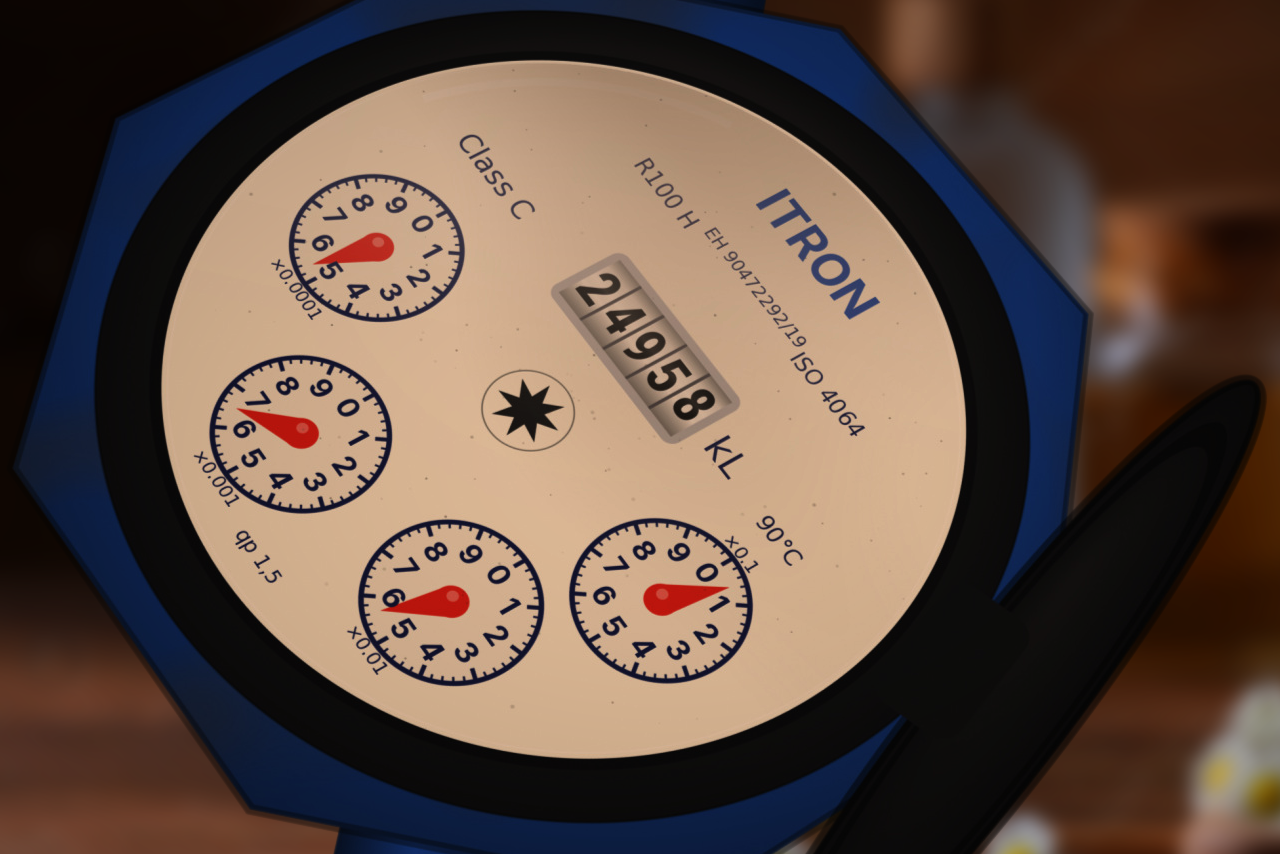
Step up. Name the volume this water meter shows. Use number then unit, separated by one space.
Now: 24958.0565 kL
